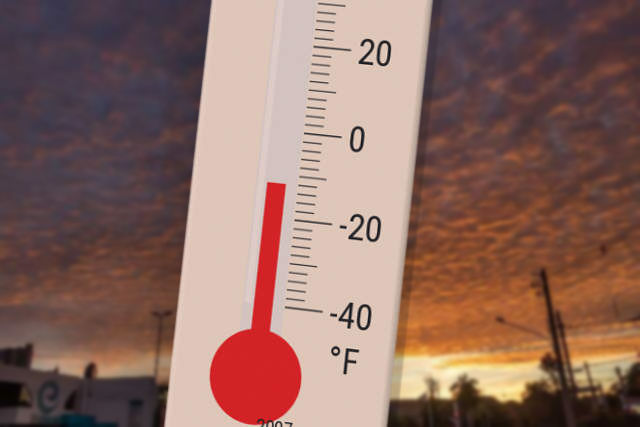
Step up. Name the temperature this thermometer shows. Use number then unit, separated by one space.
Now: -12 °F
